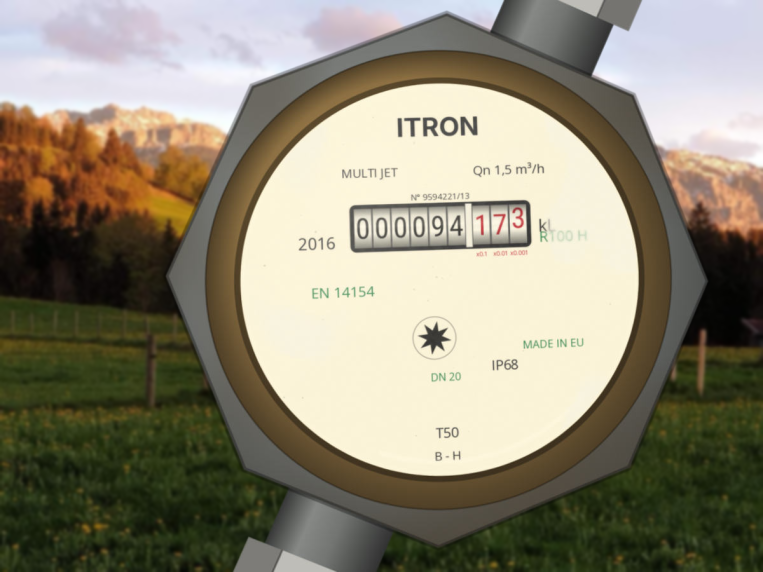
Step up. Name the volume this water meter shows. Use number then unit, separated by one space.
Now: 94.173 kL
